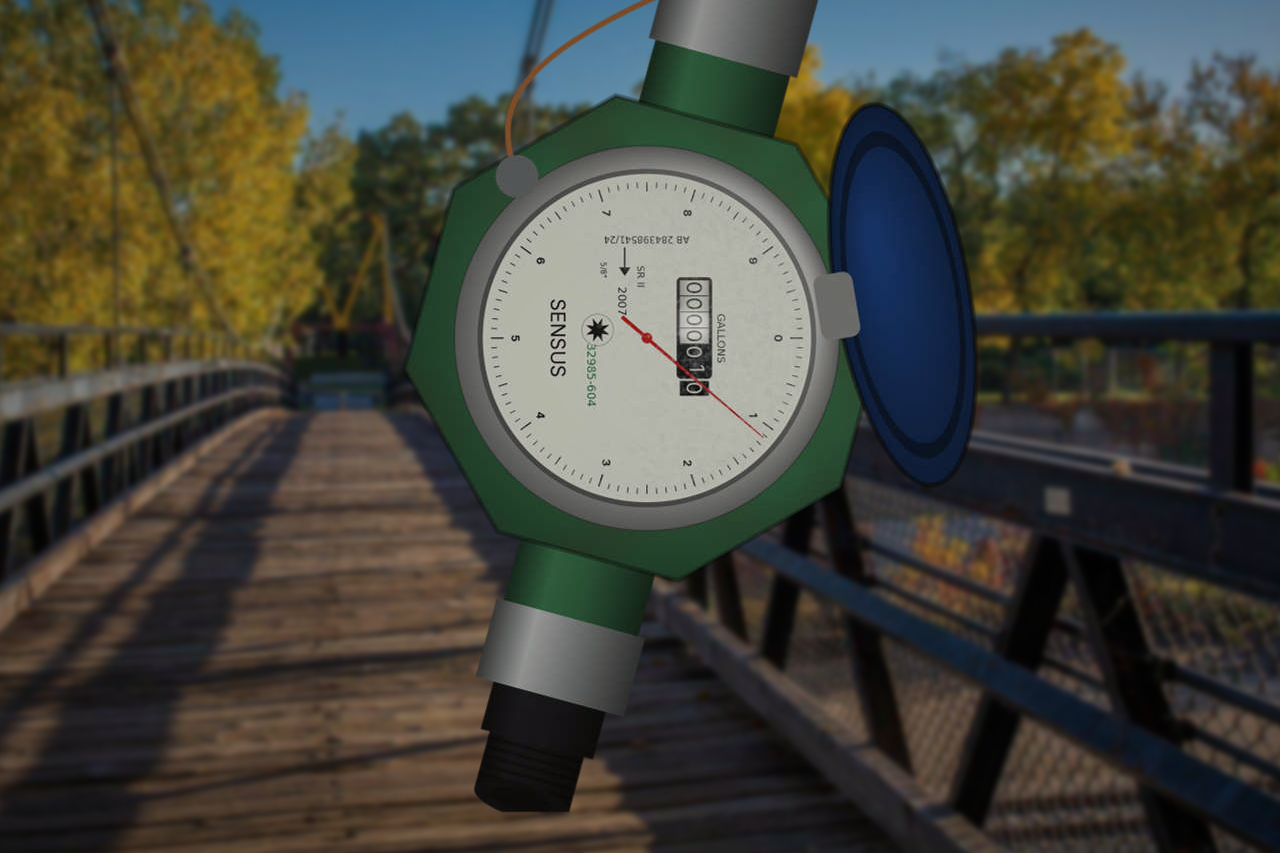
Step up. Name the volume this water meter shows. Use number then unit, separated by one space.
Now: 11.1 gal
